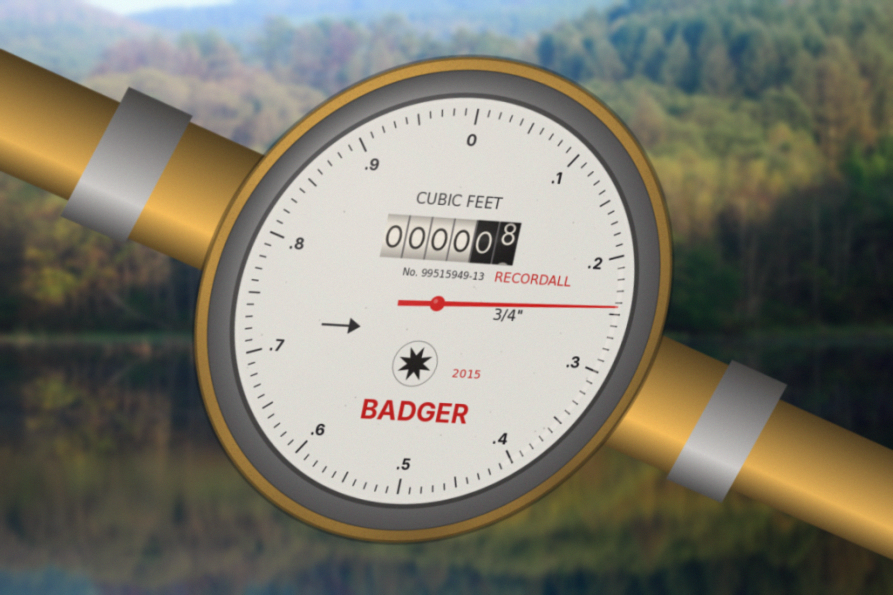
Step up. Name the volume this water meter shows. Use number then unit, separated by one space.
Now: 8.24 ft³
